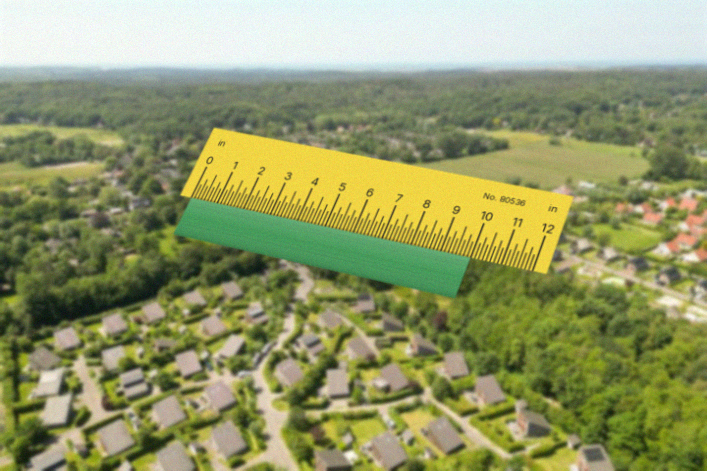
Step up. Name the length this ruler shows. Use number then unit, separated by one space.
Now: 10 in
